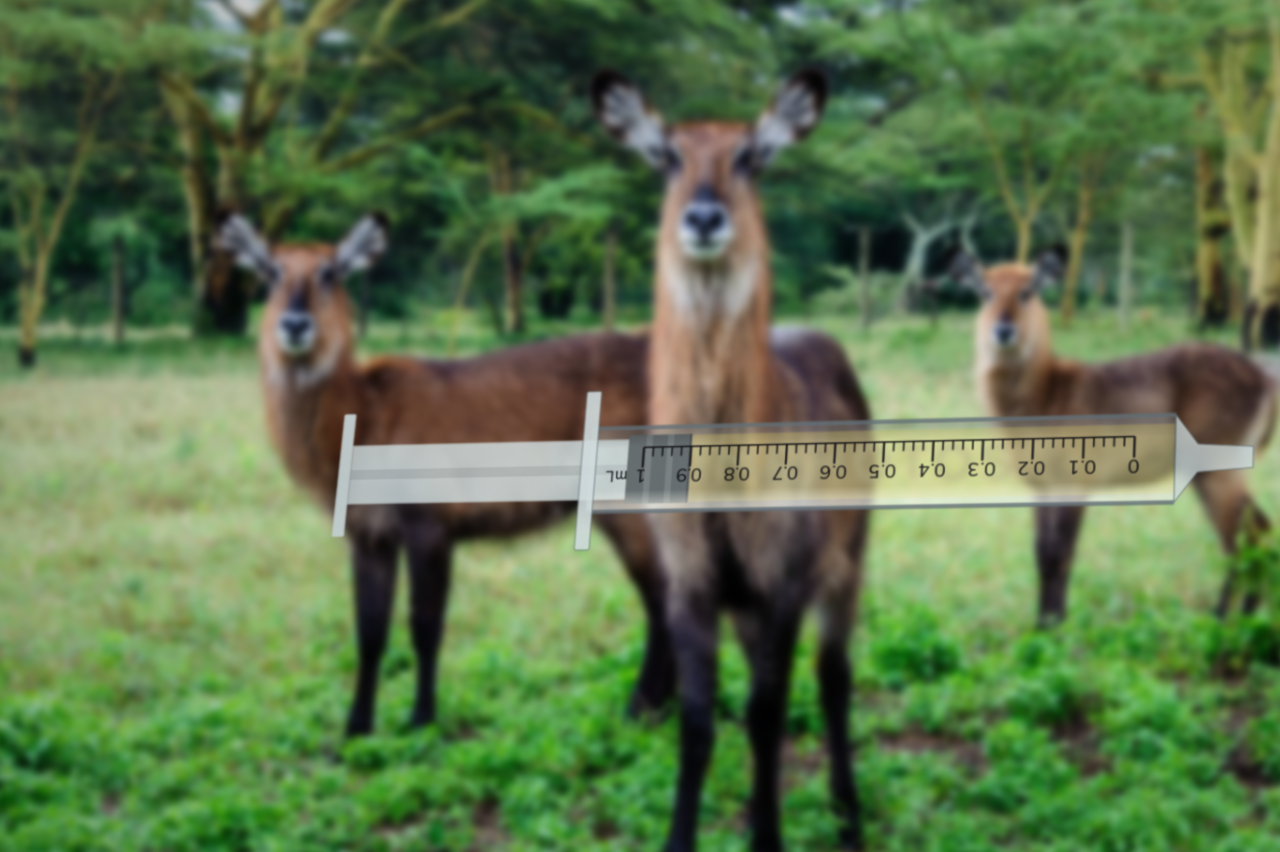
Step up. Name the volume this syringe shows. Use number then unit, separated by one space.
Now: 0.9 mL
